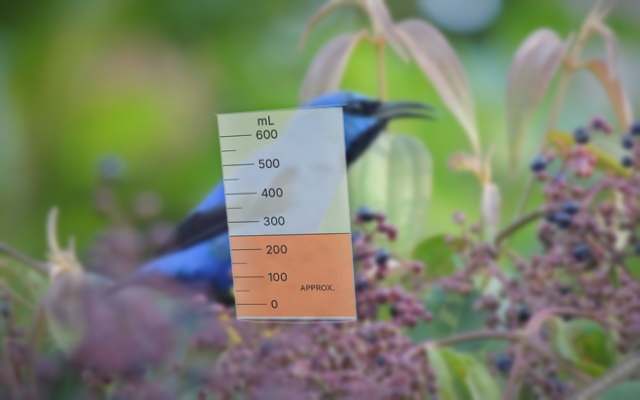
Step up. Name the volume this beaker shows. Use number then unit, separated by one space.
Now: 250 mL
